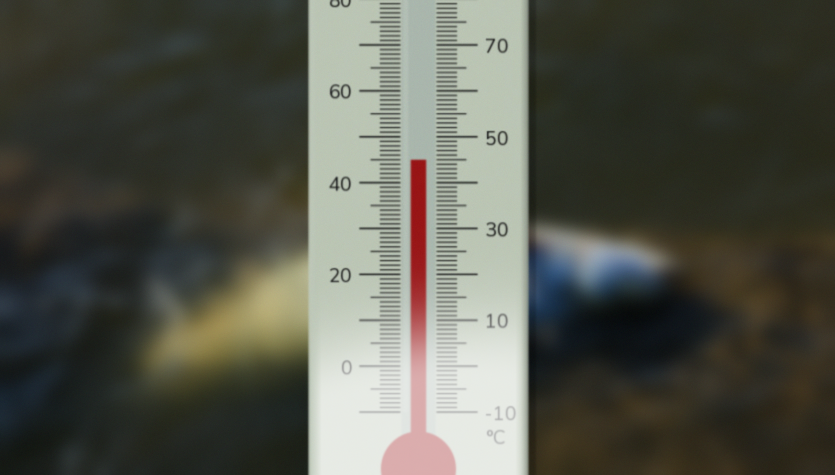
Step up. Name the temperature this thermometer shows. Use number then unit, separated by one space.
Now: 45 °C
